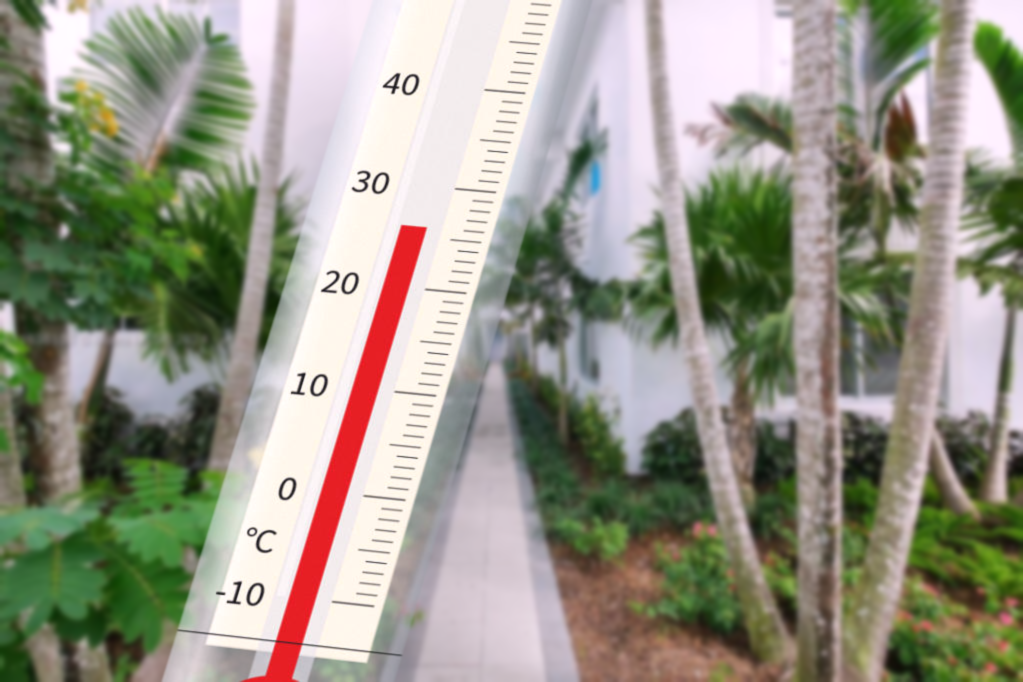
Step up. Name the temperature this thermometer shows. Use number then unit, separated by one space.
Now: 26 °C
